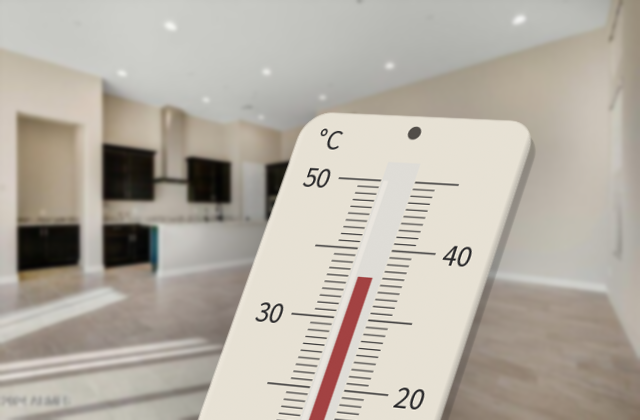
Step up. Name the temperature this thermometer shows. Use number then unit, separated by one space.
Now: 36 °C
